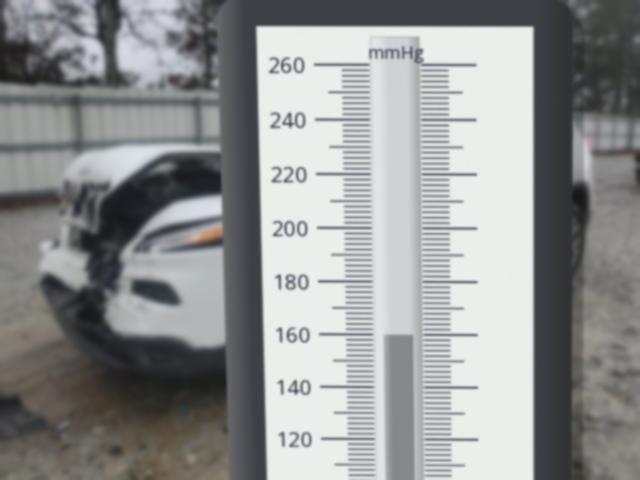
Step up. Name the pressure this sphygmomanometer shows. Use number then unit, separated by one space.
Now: 160 mmHg
